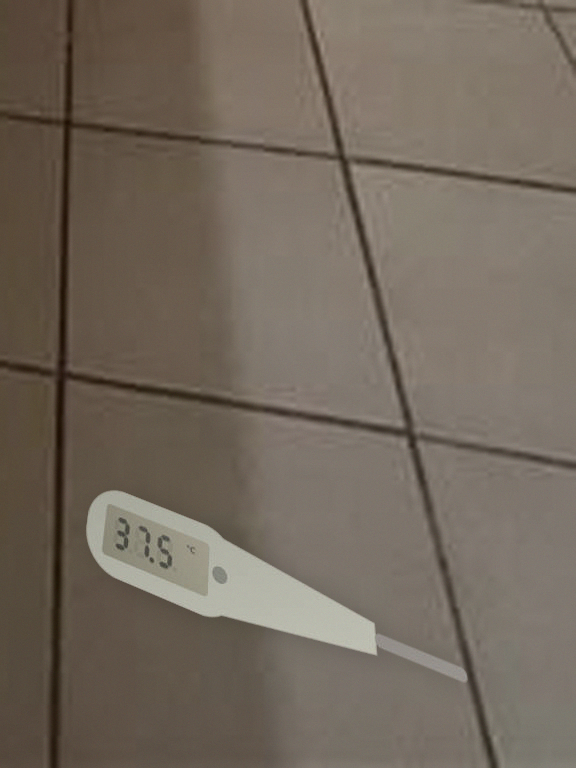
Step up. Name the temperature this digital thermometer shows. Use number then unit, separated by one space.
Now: 37.5 °C
